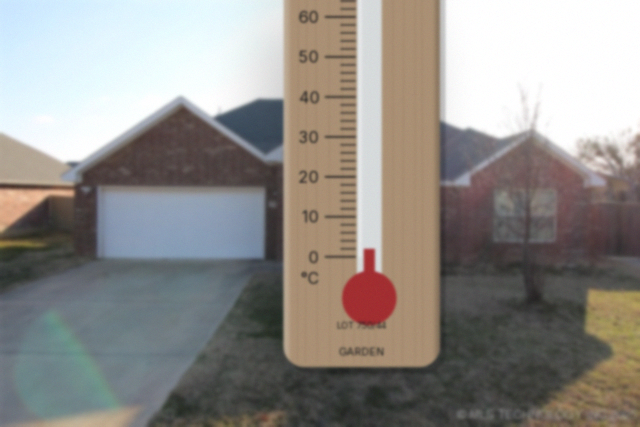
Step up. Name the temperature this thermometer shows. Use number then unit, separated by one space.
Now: 2 °C
